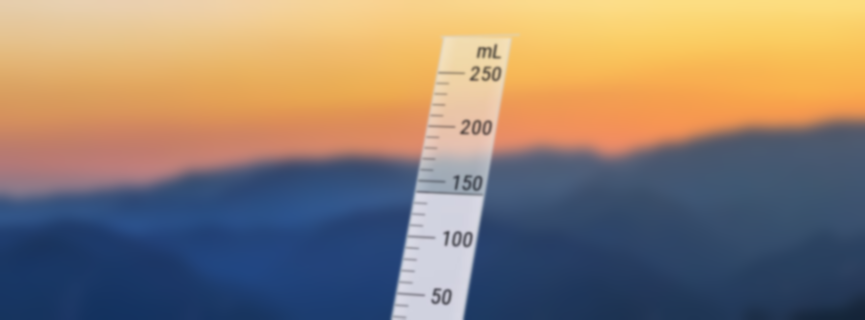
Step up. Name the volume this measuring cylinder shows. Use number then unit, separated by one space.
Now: 140 mL
